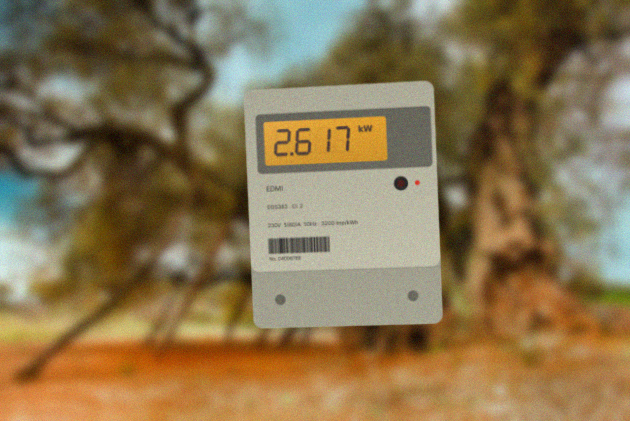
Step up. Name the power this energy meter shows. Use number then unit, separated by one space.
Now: 2.617 kW
